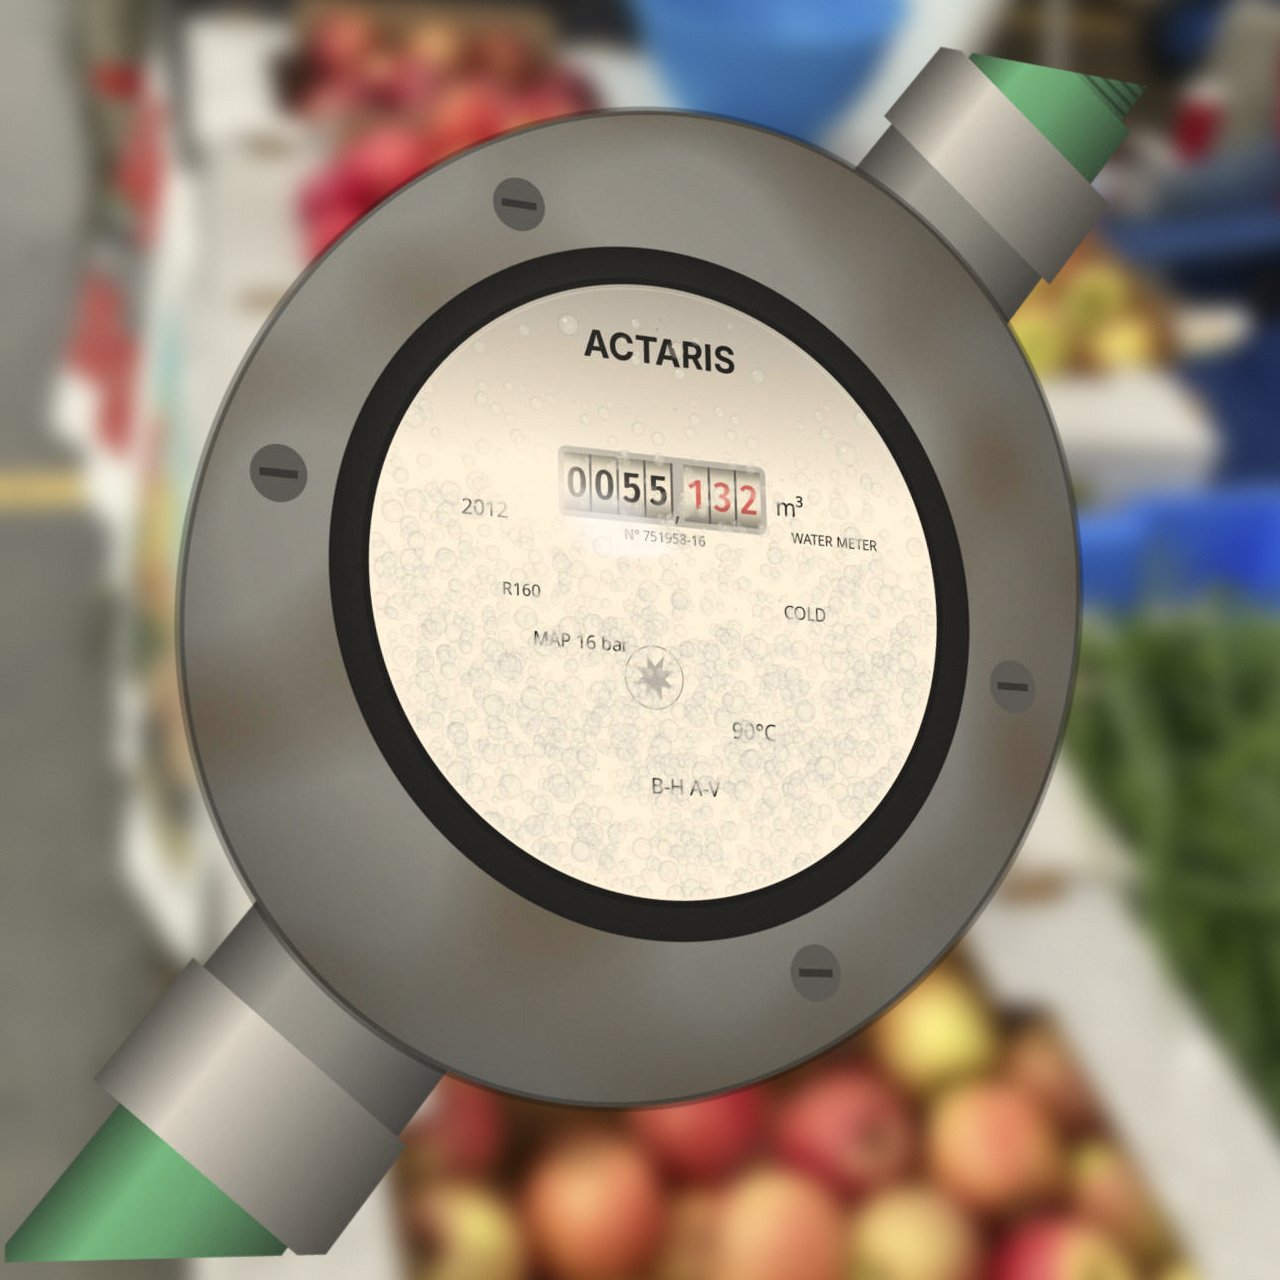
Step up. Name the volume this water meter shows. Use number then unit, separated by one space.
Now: 55.132 m³
